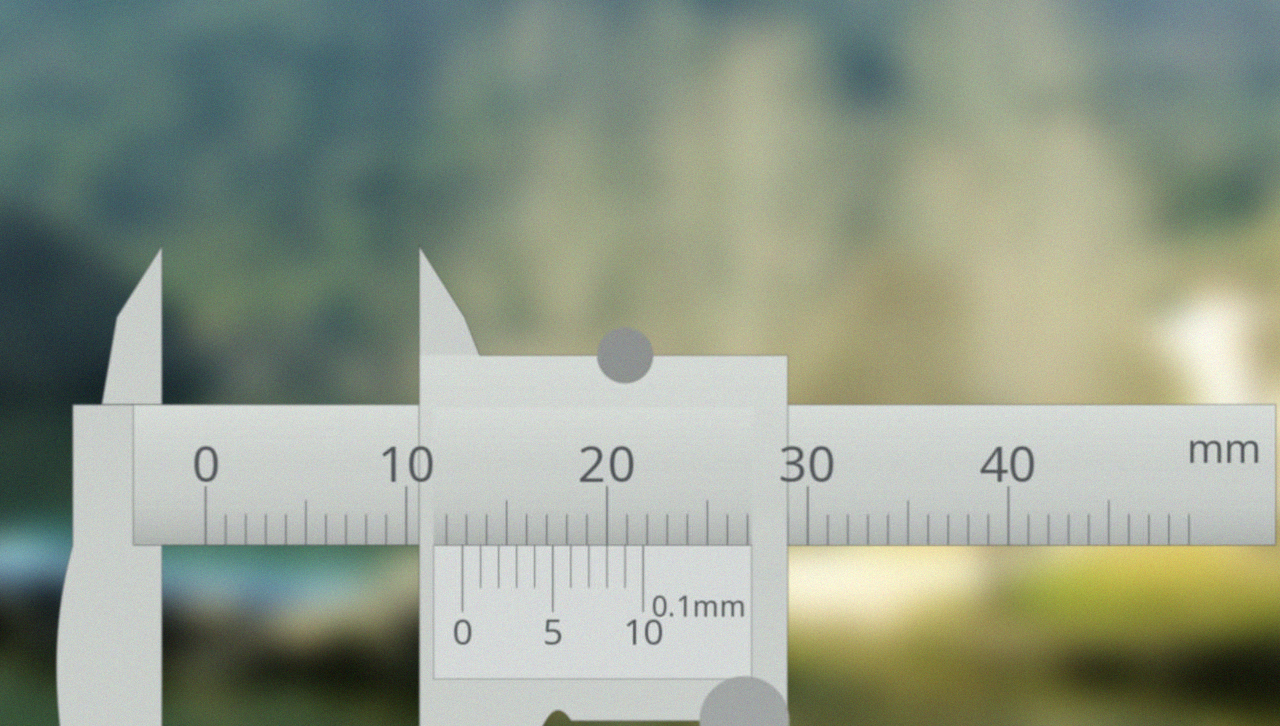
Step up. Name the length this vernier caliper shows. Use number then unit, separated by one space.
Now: 12.8 mm
